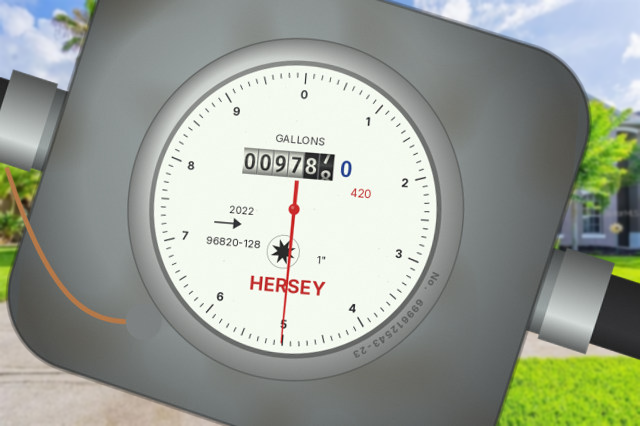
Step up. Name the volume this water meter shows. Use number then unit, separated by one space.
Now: 97875.0 gal
